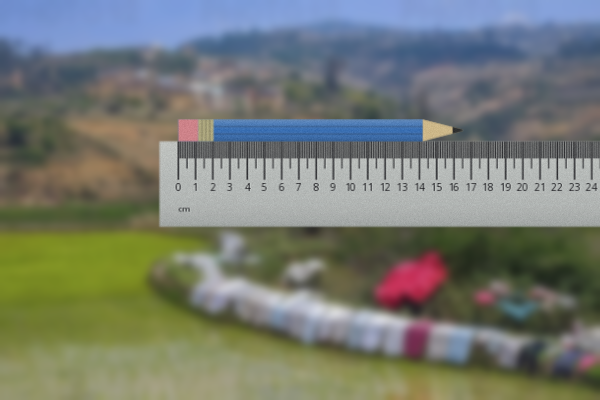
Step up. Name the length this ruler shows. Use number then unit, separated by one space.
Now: 16.5 cm
